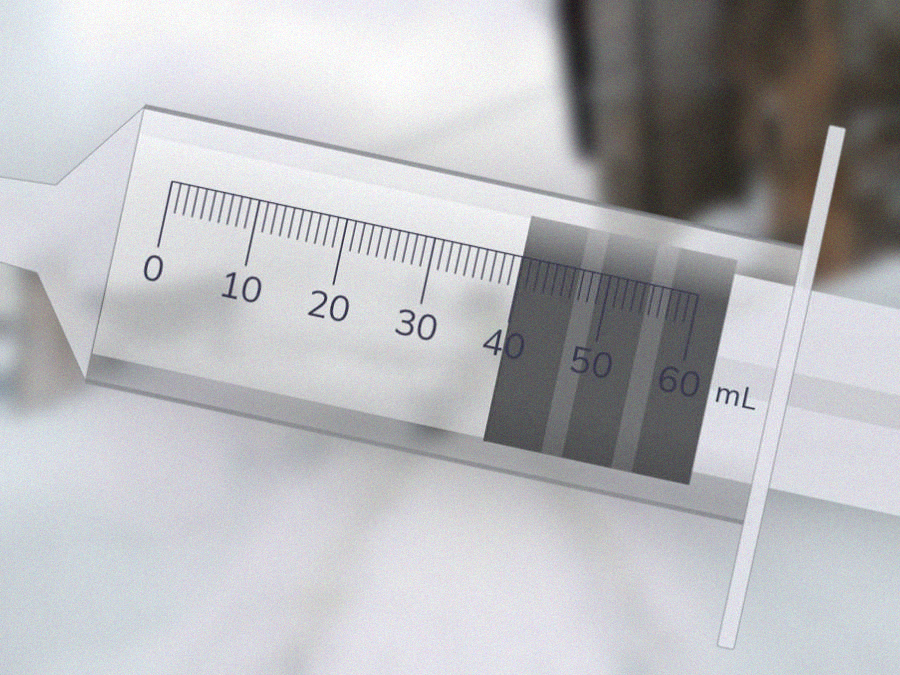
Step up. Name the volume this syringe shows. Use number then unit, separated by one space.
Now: 40 mL
